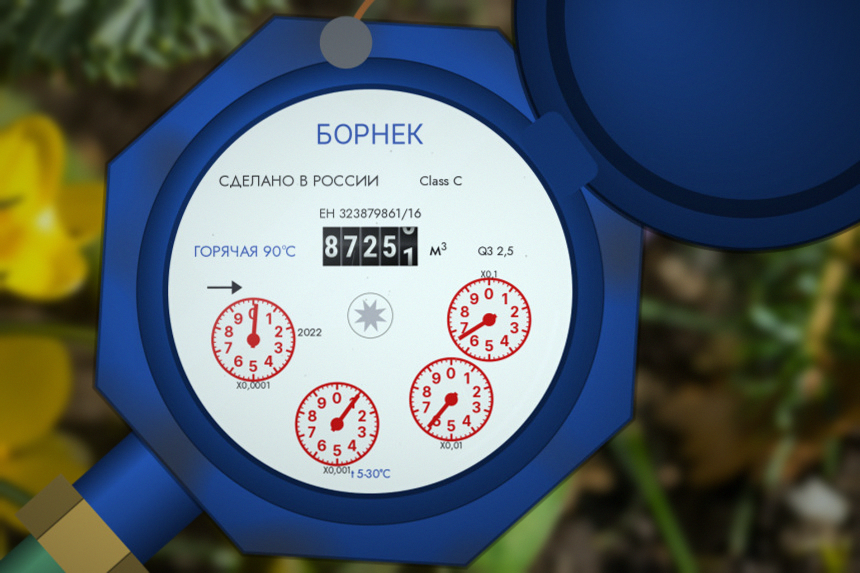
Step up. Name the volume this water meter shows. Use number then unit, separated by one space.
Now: 87250.6610 m³
